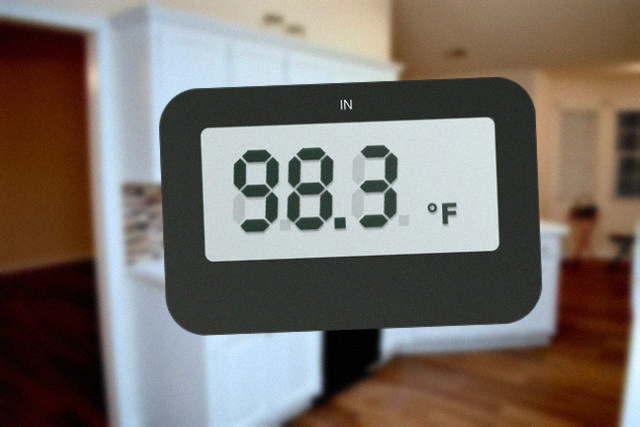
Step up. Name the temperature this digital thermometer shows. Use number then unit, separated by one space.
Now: 98.3 °F
